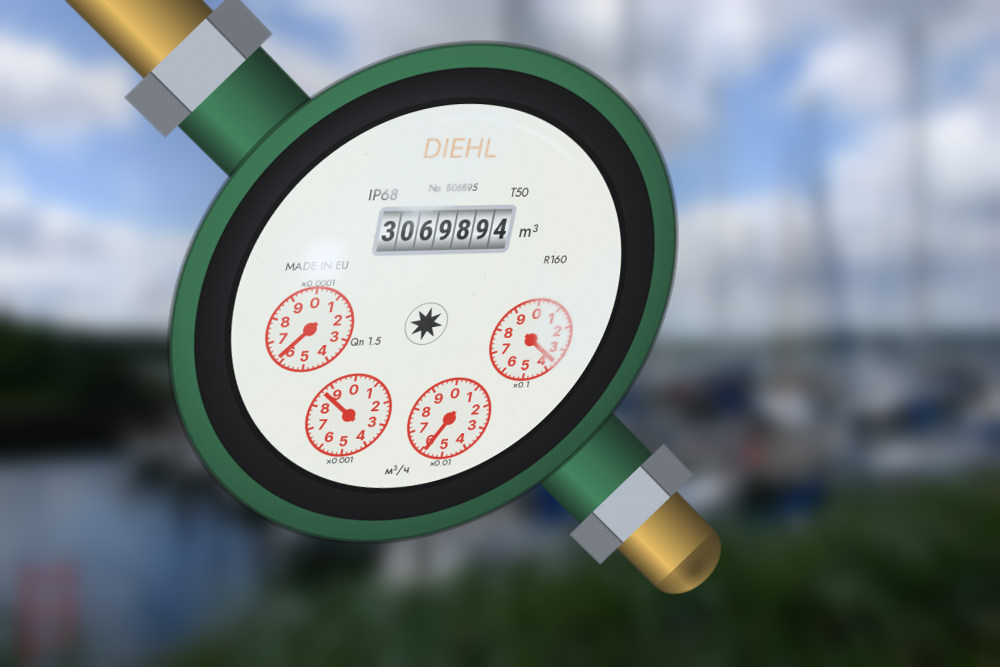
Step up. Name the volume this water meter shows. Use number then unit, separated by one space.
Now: 3069894.3586 m³
